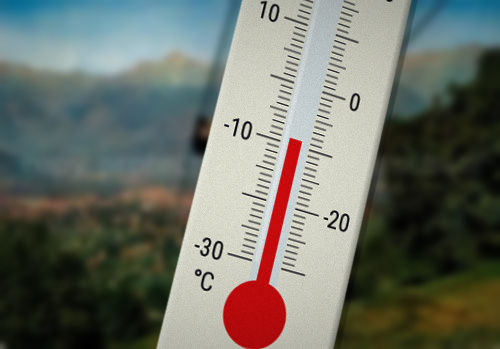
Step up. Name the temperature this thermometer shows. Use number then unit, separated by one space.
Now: -9 °C
